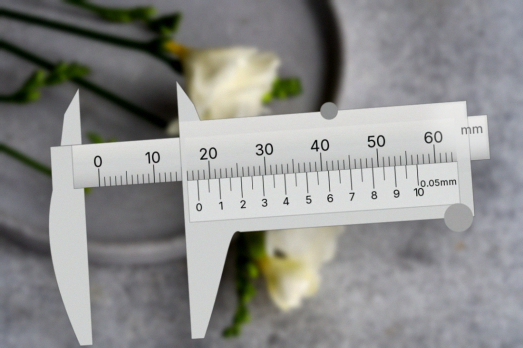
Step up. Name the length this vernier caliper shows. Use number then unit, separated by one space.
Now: 17.8 mm
